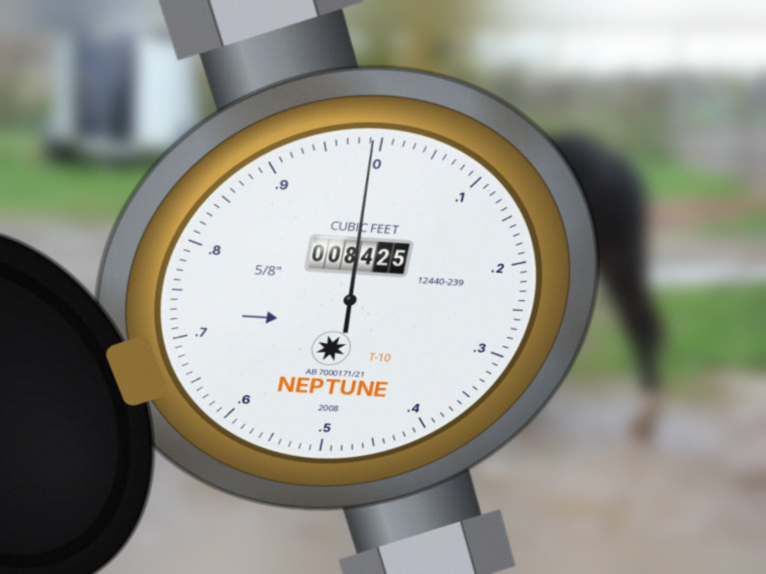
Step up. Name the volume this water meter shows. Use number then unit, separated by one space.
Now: 8424.99 ft³
